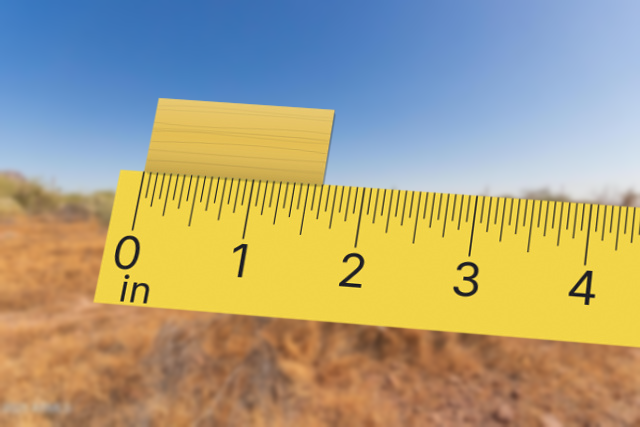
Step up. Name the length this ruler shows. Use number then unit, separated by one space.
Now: 1.625 in
